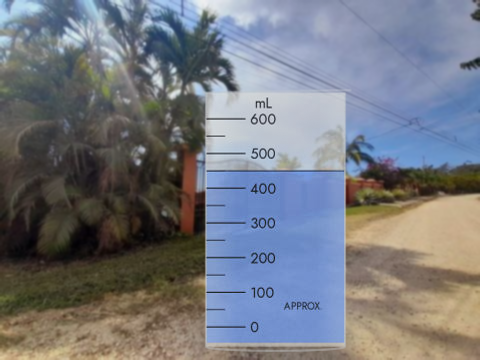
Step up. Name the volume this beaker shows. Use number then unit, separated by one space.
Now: 450 mL
